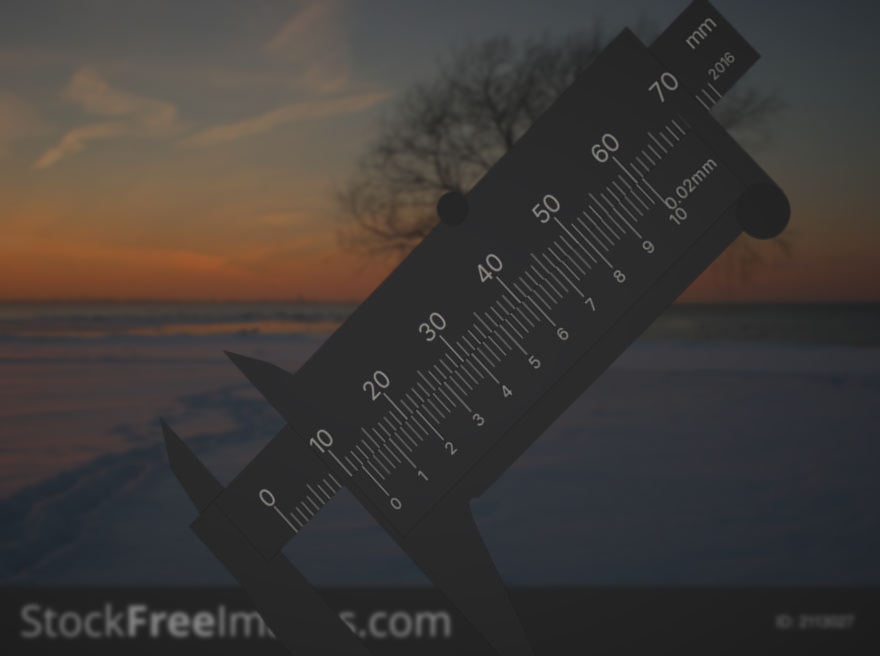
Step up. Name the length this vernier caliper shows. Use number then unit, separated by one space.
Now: 11.8 mm
